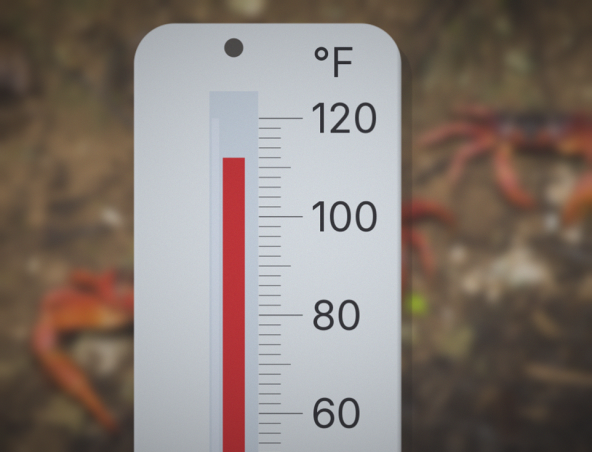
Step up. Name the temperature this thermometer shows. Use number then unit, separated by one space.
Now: 112 °F
